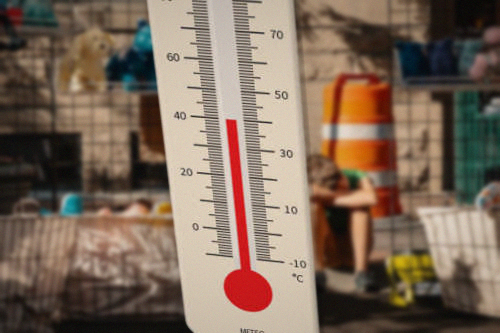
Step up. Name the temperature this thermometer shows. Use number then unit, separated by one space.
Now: 40 °C
